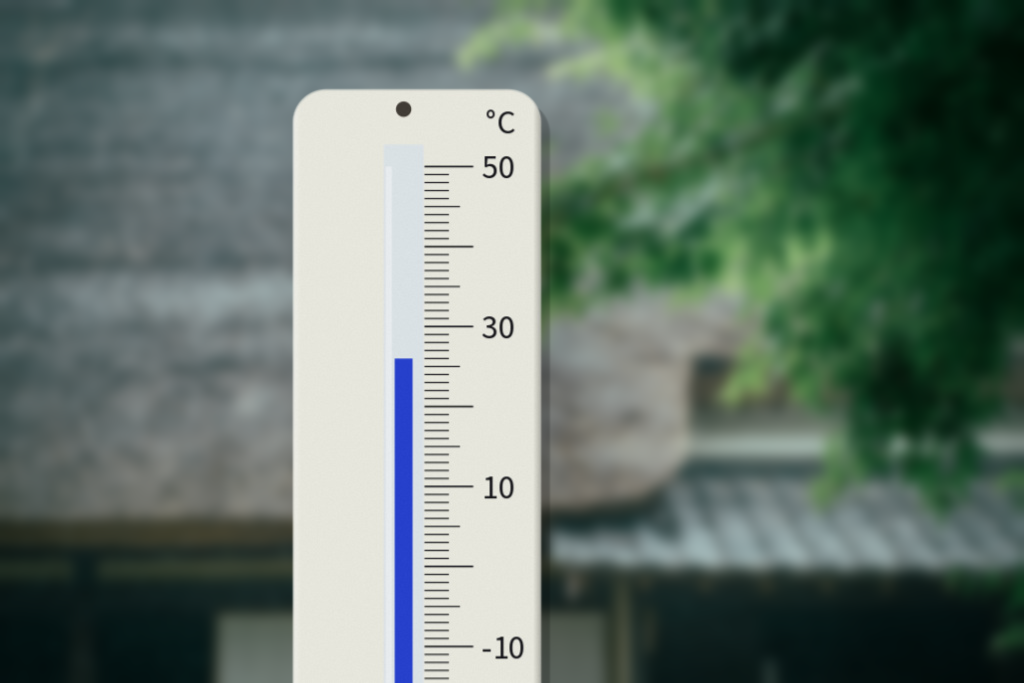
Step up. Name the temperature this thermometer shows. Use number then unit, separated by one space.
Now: 26 °C
